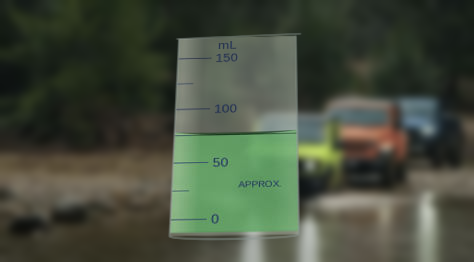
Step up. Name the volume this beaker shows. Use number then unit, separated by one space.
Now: 75 mL
